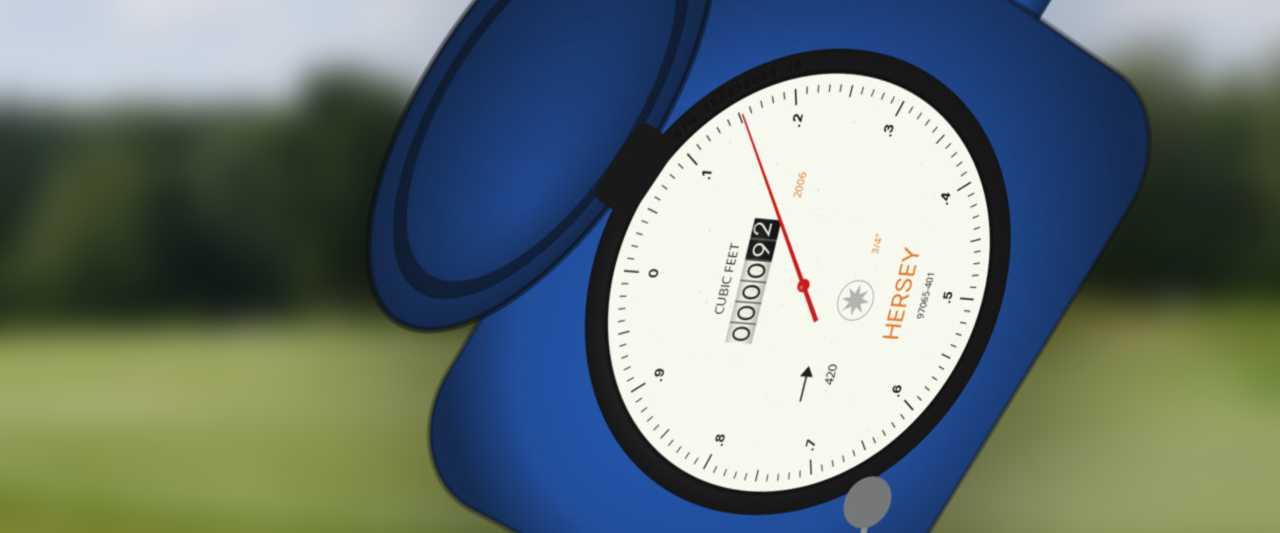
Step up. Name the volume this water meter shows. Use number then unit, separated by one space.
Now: 92.15 ft³
